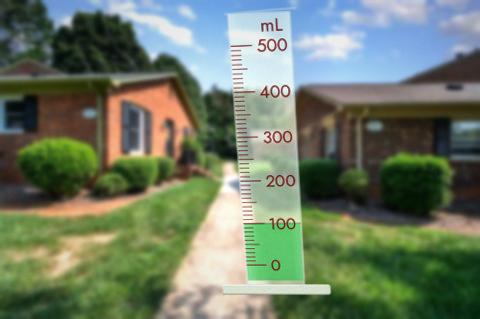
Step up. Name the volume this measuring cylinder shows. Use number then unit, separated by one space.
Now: 100 mL
